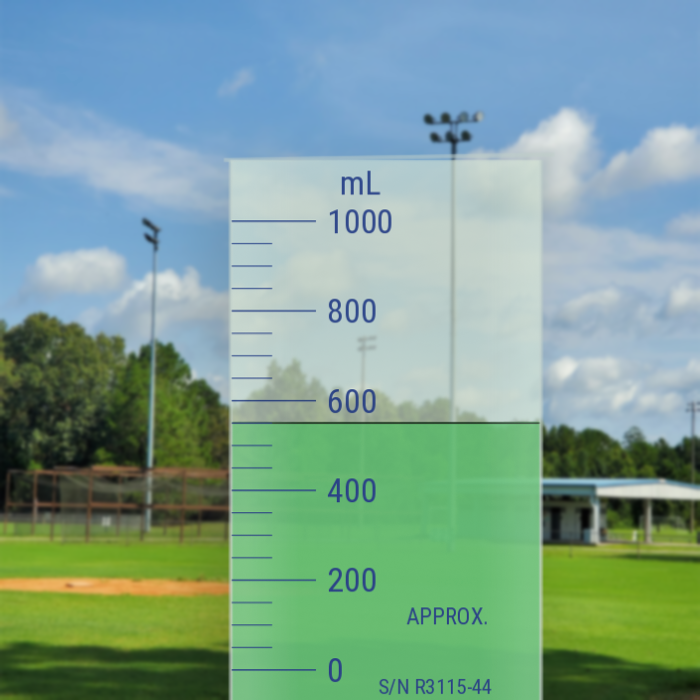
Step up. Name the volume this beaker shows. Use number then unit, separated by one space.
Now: 550 mL
